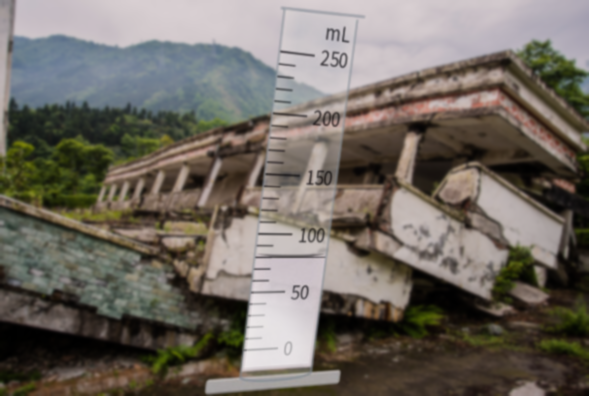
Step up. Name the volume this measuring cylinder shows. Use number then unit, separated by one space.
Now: 80 mL
